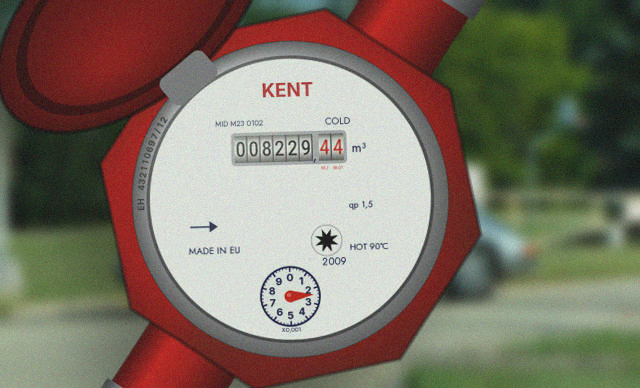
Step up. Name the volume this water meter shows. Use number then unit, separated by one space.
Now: 8229.442 m³
